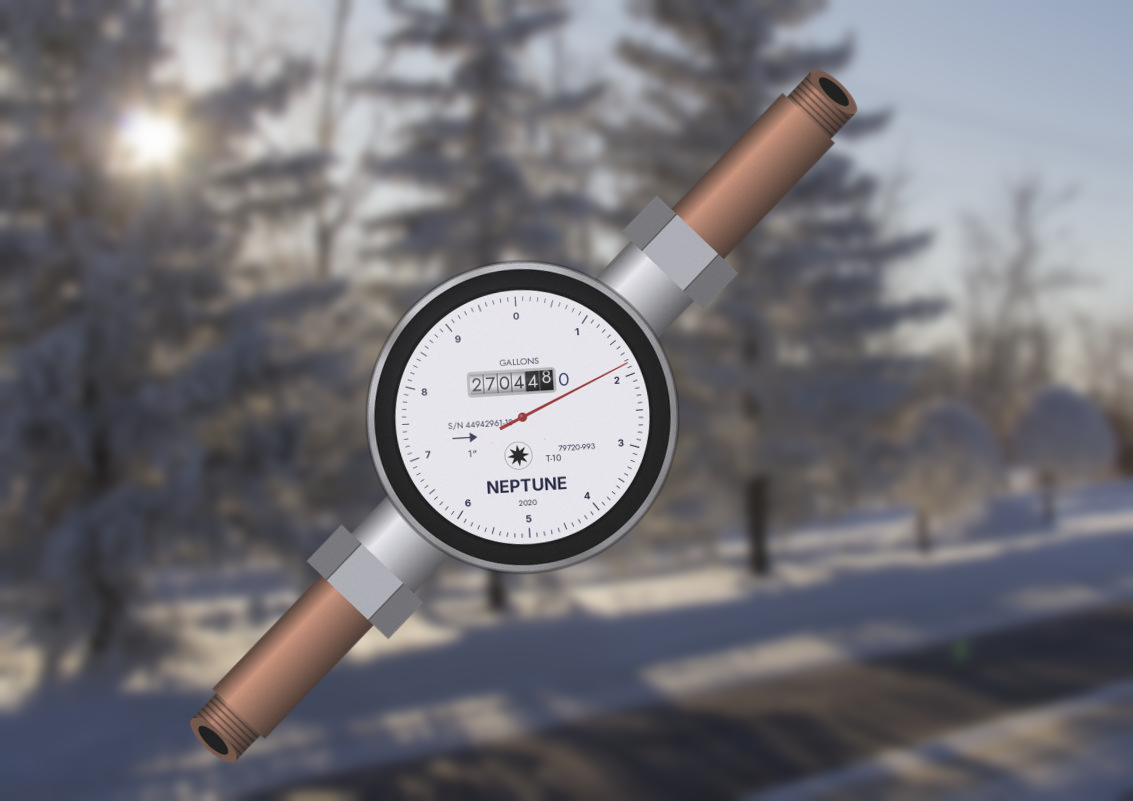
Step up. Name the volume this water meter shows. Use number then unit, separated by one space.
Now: 2704481.8 gal
